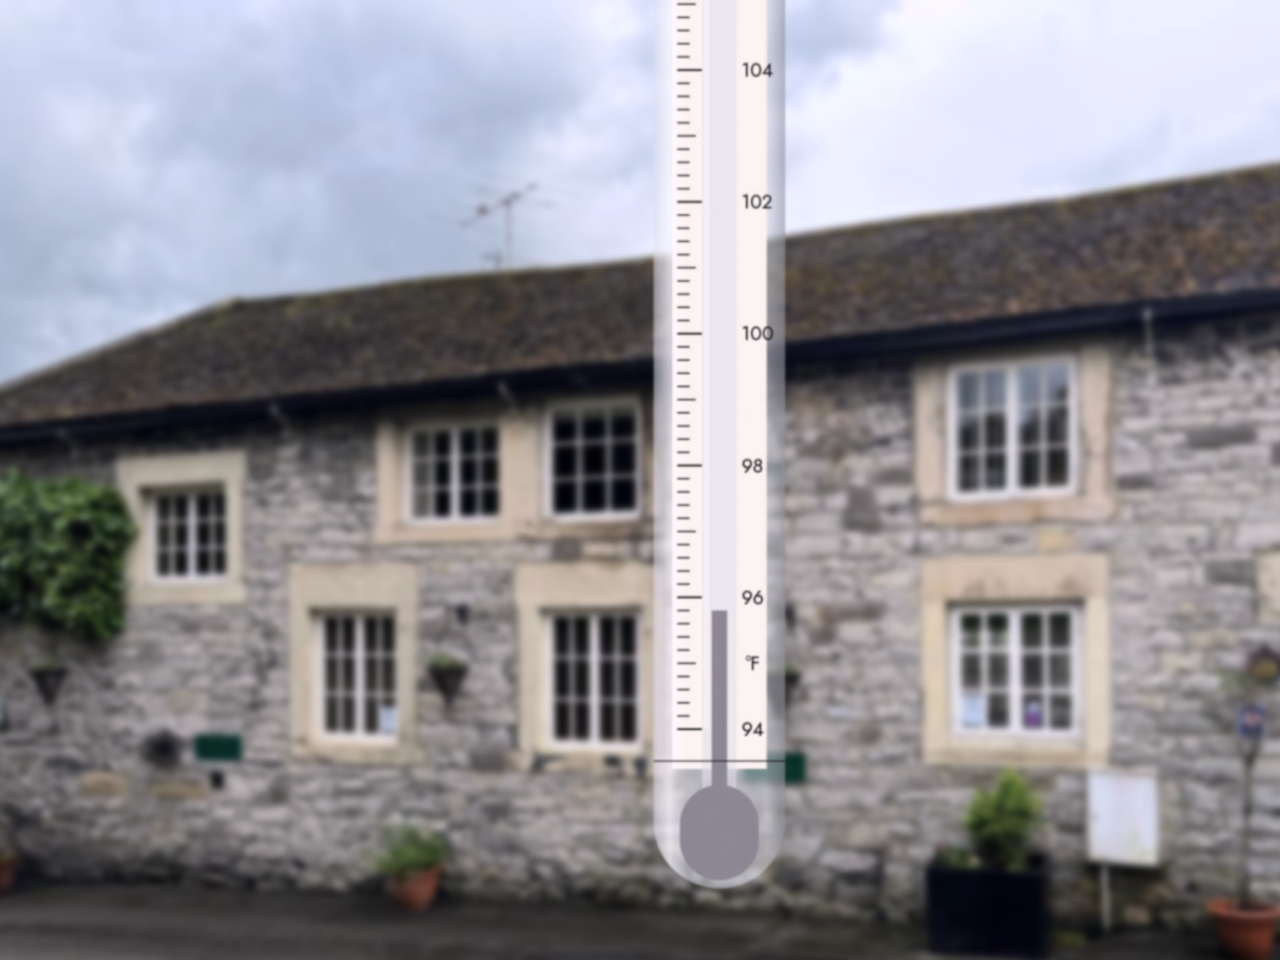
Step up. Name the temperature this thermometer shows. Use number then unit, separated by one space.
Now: 95.8 °F
